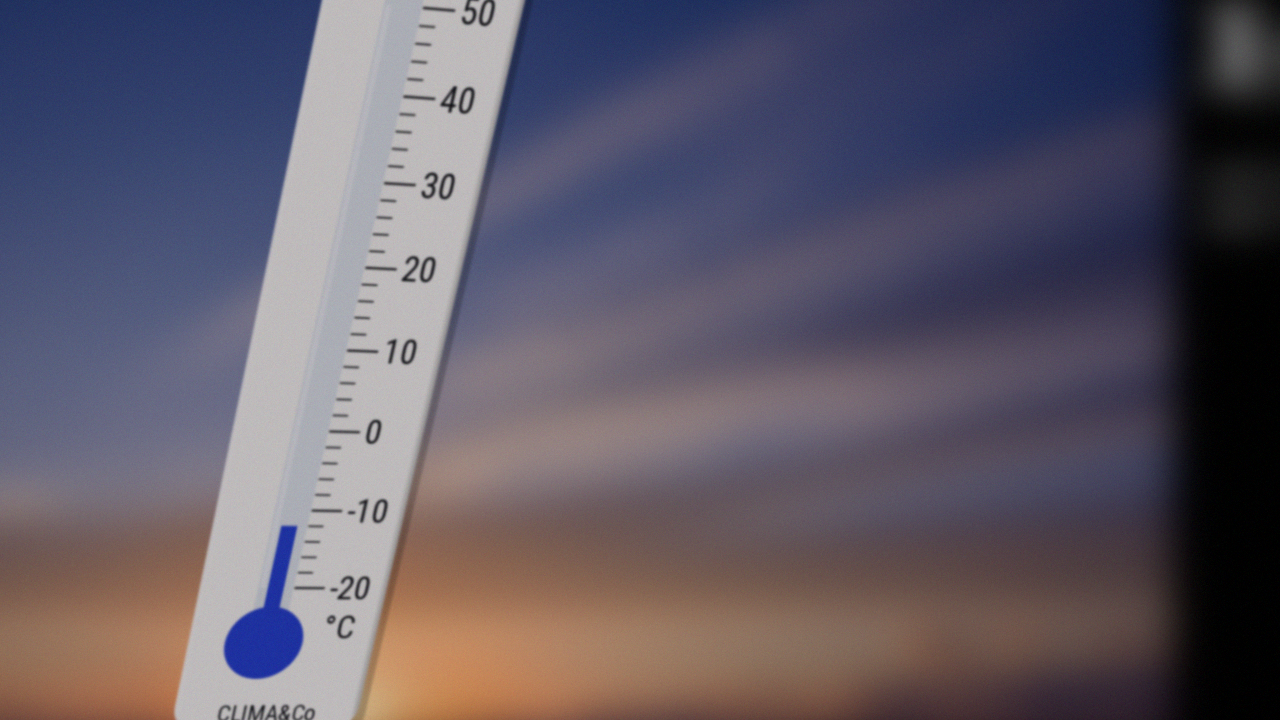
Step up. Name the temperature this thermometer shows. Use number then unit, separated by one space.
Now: -12 °C
